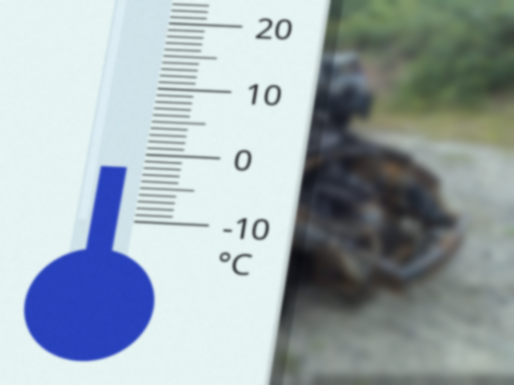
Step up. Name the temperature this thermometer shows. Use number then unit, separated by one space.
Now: -2 °C
